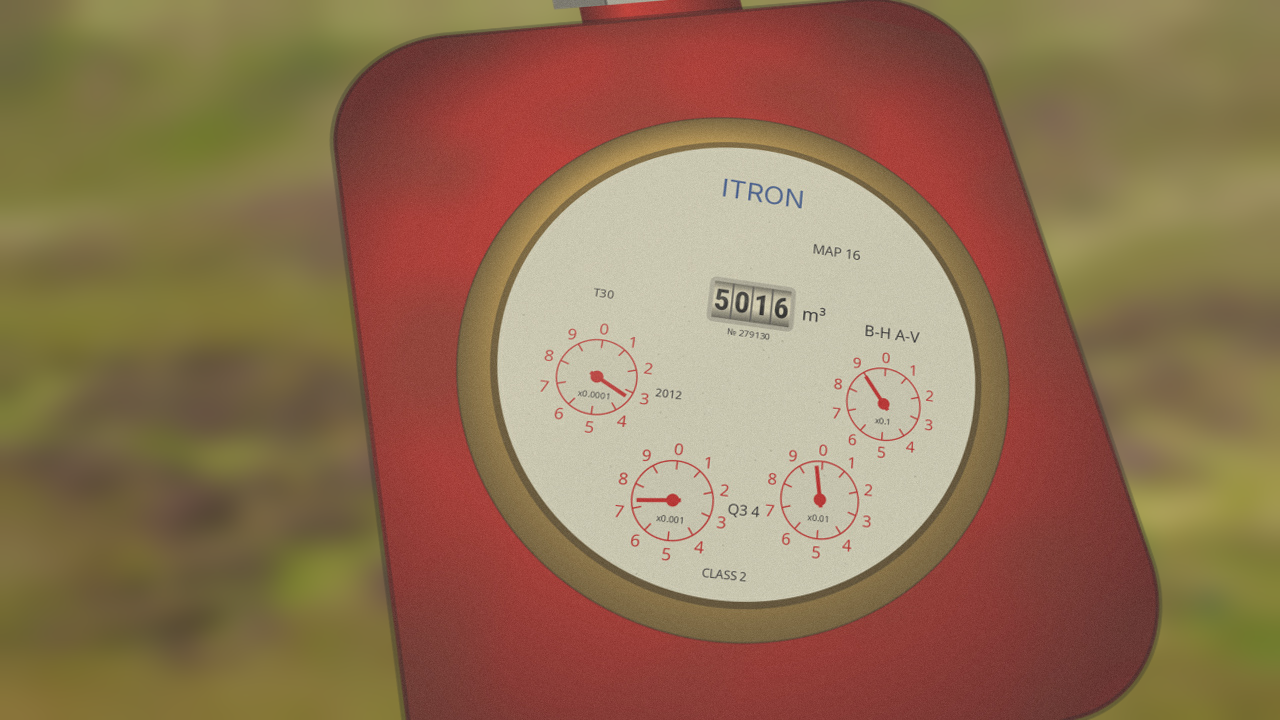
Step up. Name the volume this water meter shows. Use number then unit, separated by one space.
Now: 5016.8973 m³
